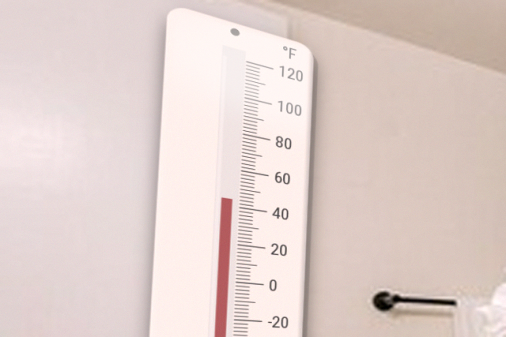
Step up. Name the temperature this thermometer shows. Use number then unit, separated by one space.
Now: 44 °F
